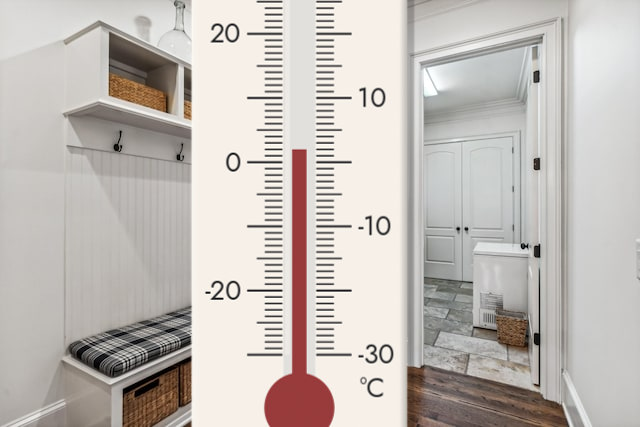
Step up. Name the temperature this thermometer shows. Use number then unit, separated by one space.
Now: 2 °C
